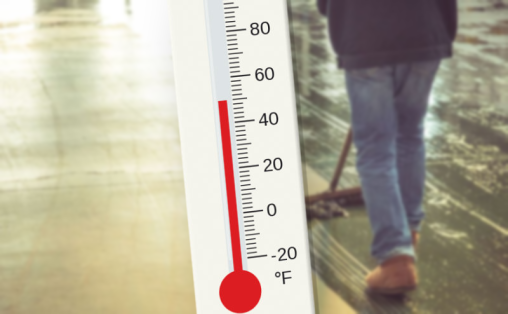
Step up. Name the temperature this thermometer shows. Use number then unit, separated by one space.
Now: 50 °F
